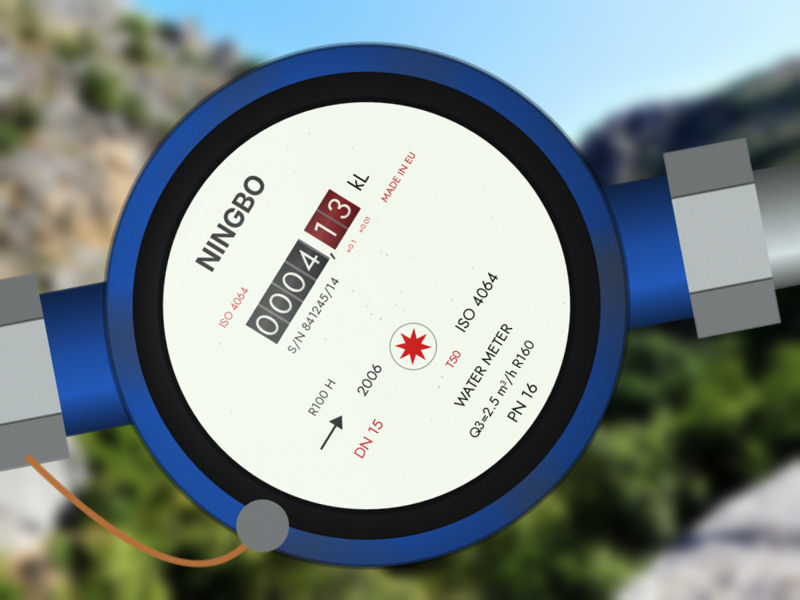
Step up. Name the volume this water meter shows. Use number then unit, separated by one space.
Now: 4.13 kL
